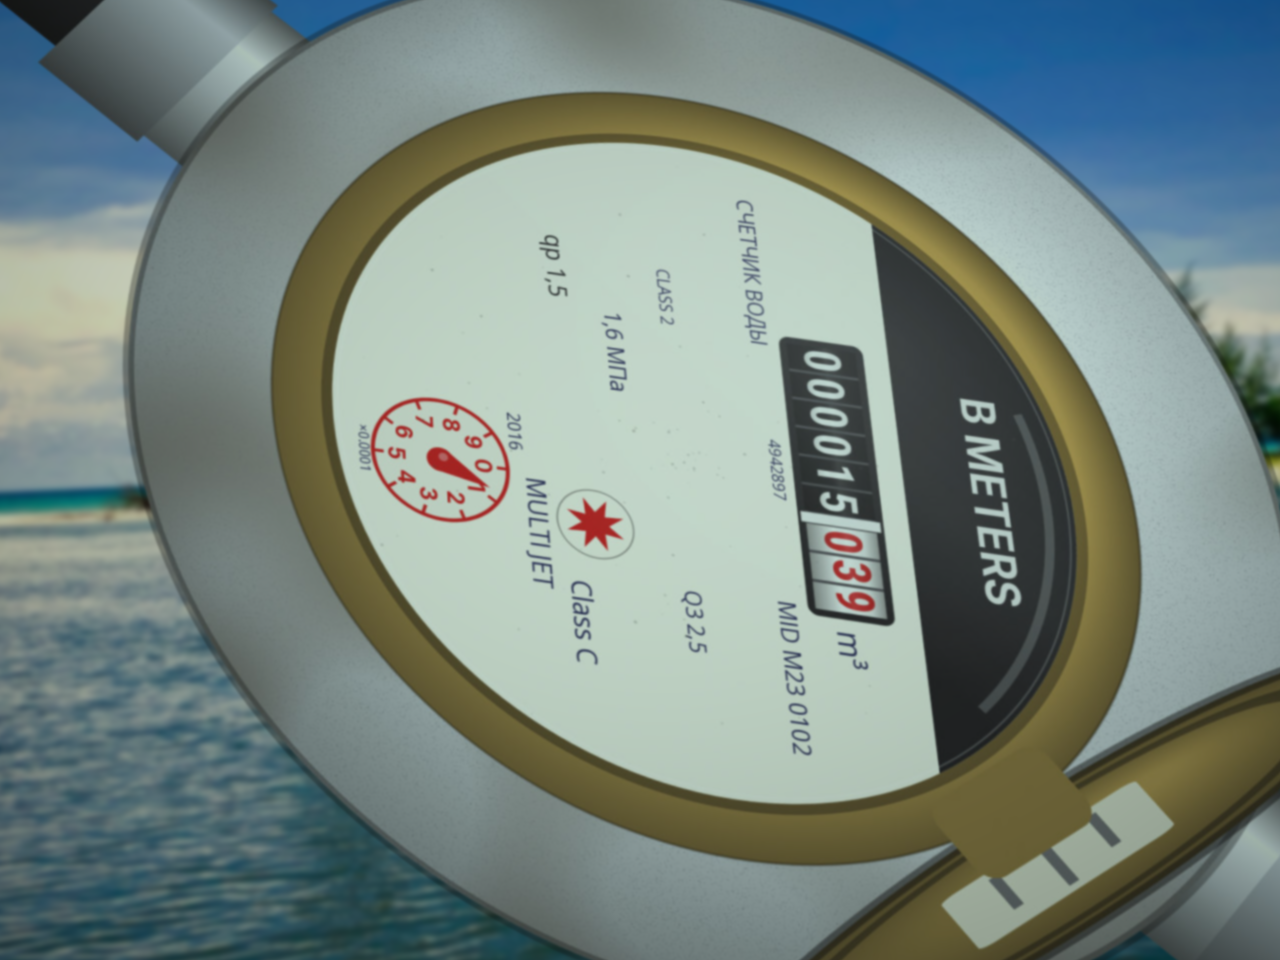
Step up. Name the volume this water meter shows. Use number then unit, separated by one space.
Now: 15.0390 m³
